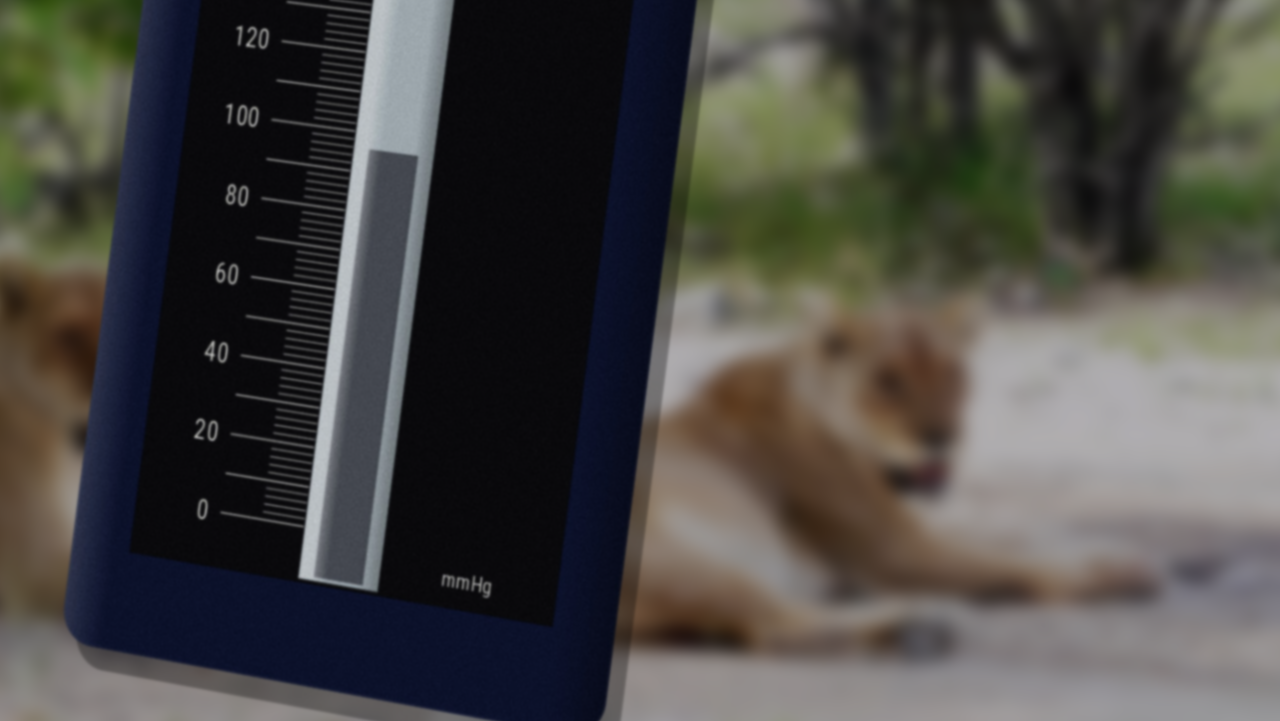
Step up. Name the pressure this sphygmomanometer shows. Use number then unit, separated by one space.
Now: 96 mmHg
